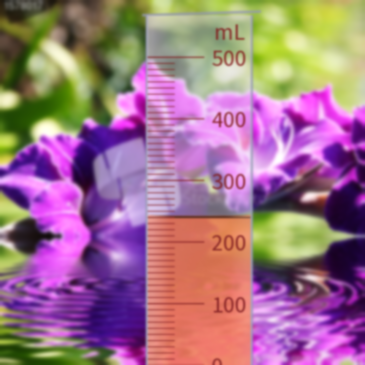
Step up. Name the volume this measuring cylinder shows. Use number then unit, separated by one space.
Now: 240 mL
